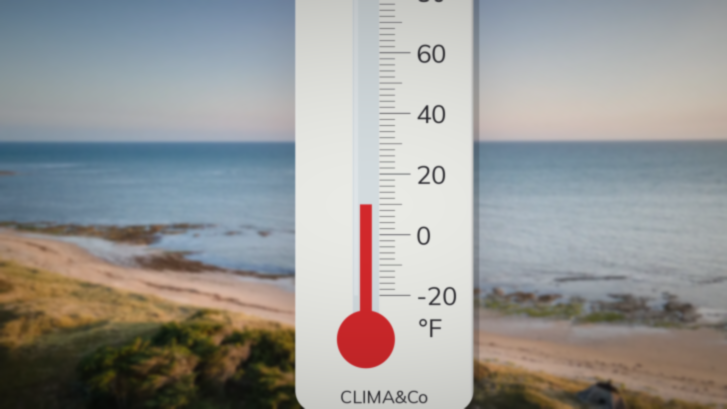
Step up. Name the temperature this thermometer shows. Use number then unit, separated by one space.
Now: 10 °F
